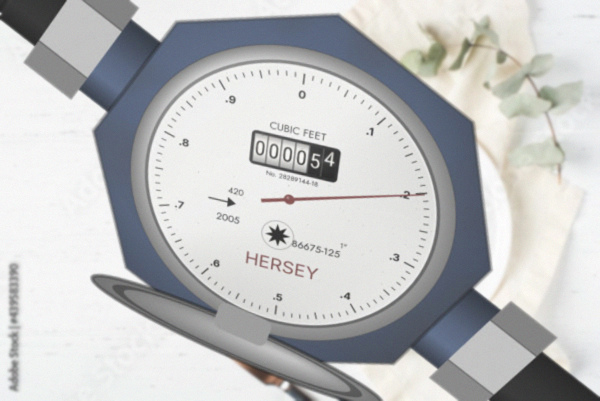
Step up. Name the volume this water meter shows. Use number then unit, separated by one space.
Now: 54.20 ft³
